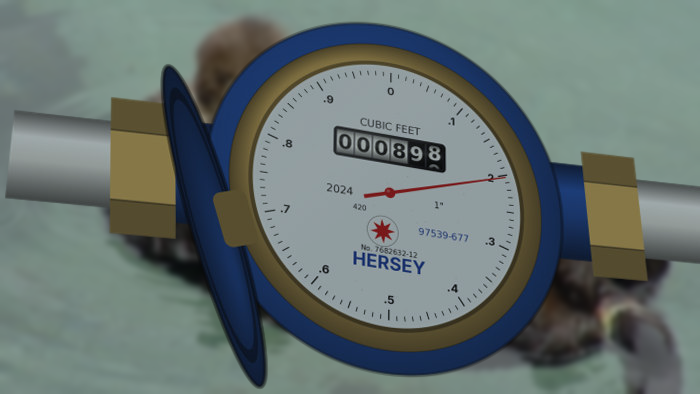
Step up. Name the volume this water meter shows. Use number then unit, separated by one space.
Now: 898.20 ft³
